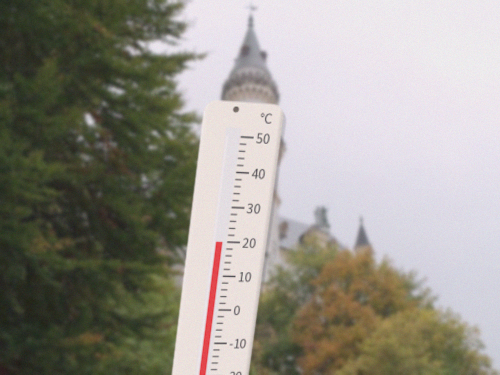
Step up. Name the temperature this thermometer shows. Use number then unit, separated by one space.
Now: 20 °C
